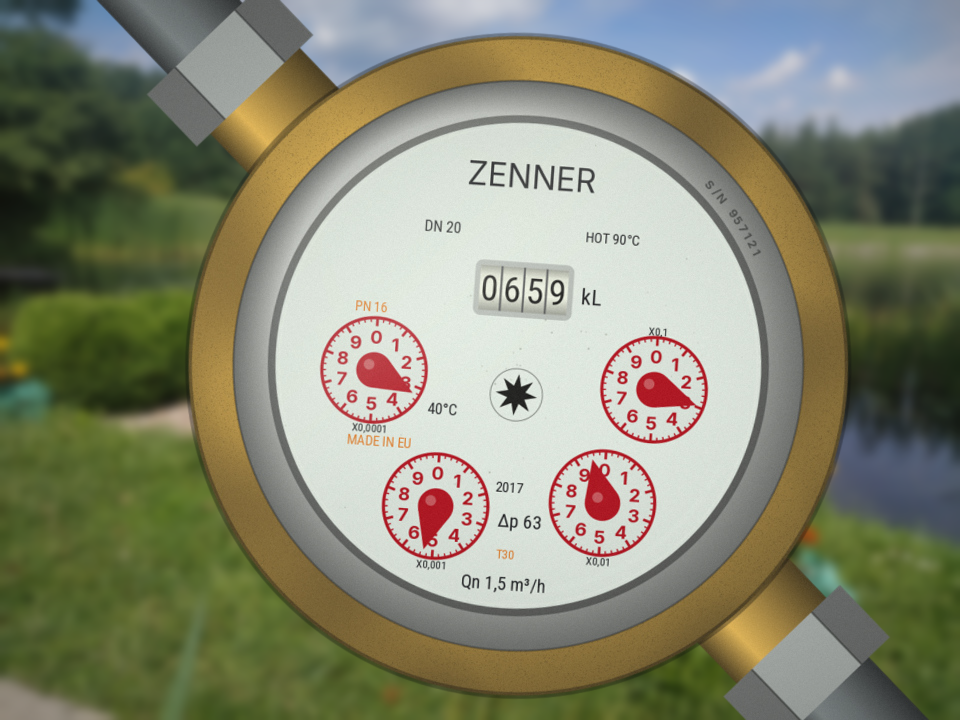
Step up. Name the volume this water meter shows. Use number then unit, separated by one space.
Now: 659.2953 kL
